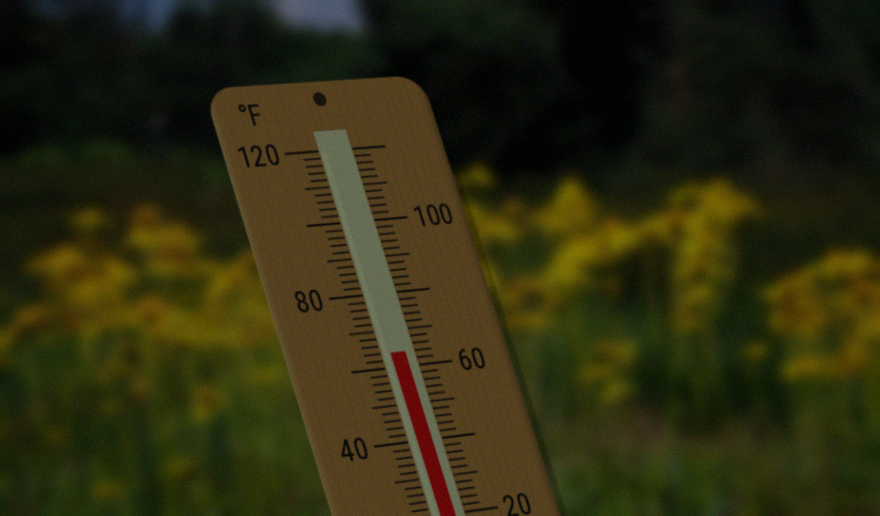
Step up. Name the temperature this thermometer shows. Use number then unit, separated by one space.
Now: 64 °F
